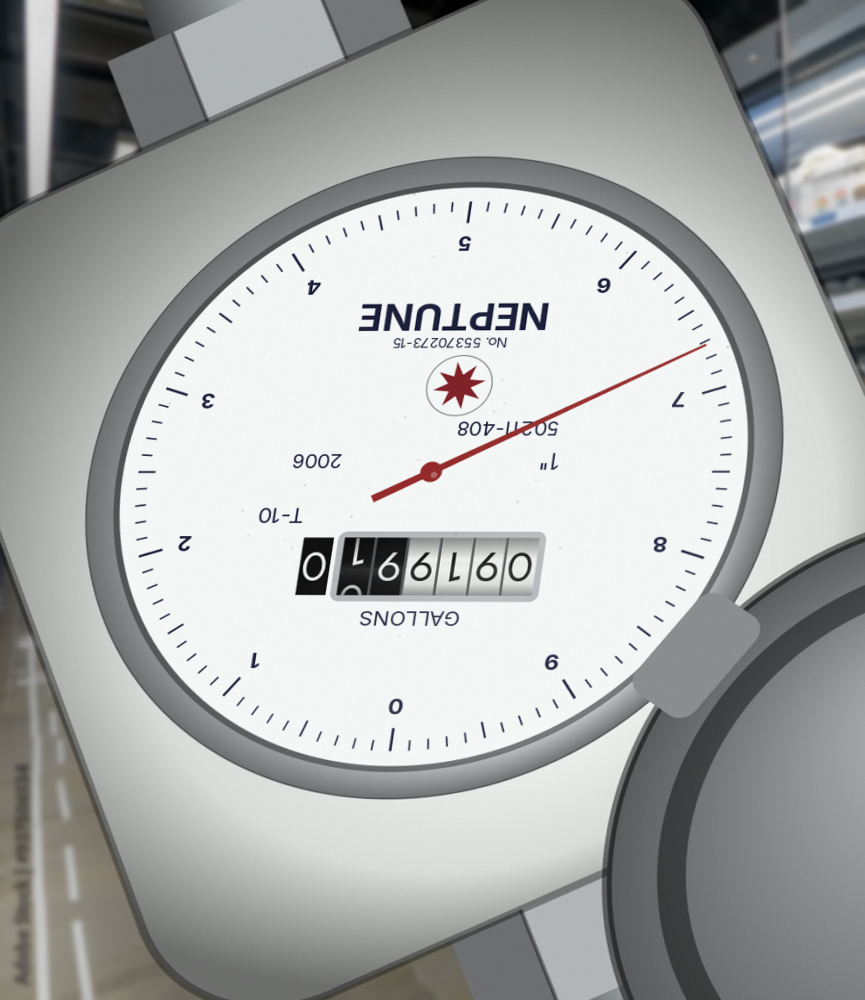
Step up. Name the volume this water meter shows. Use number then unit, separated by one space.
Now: 919906.7 gal
